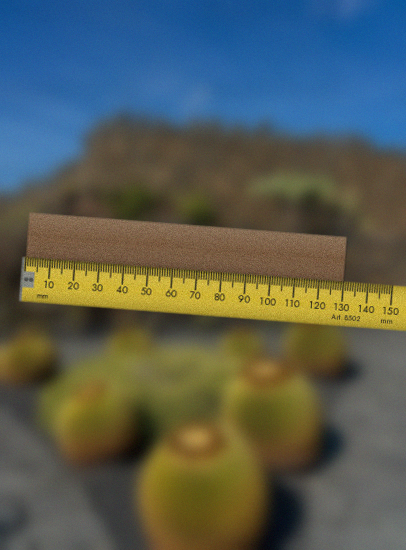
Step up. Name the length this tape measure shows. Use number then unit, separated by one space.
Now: 130 mm
